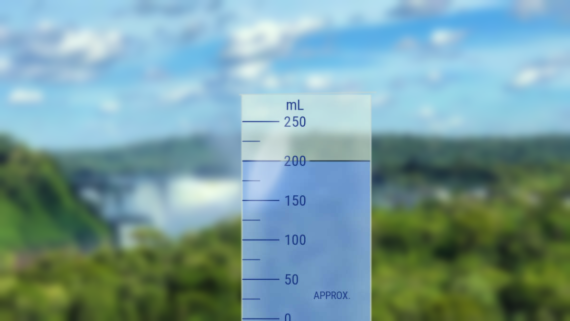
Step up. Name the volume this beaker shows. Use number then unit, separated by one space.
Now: 200 mL
